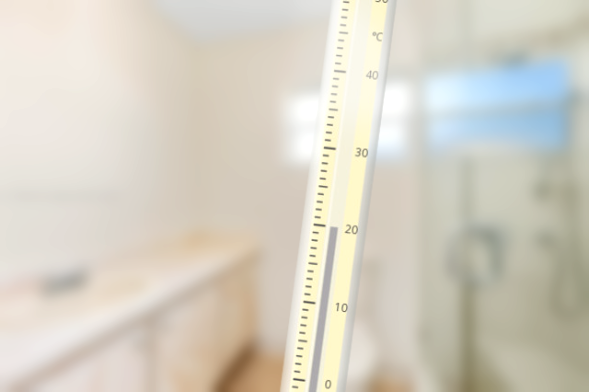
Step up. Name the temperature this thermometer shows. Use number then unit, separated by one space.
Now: 20 °C
